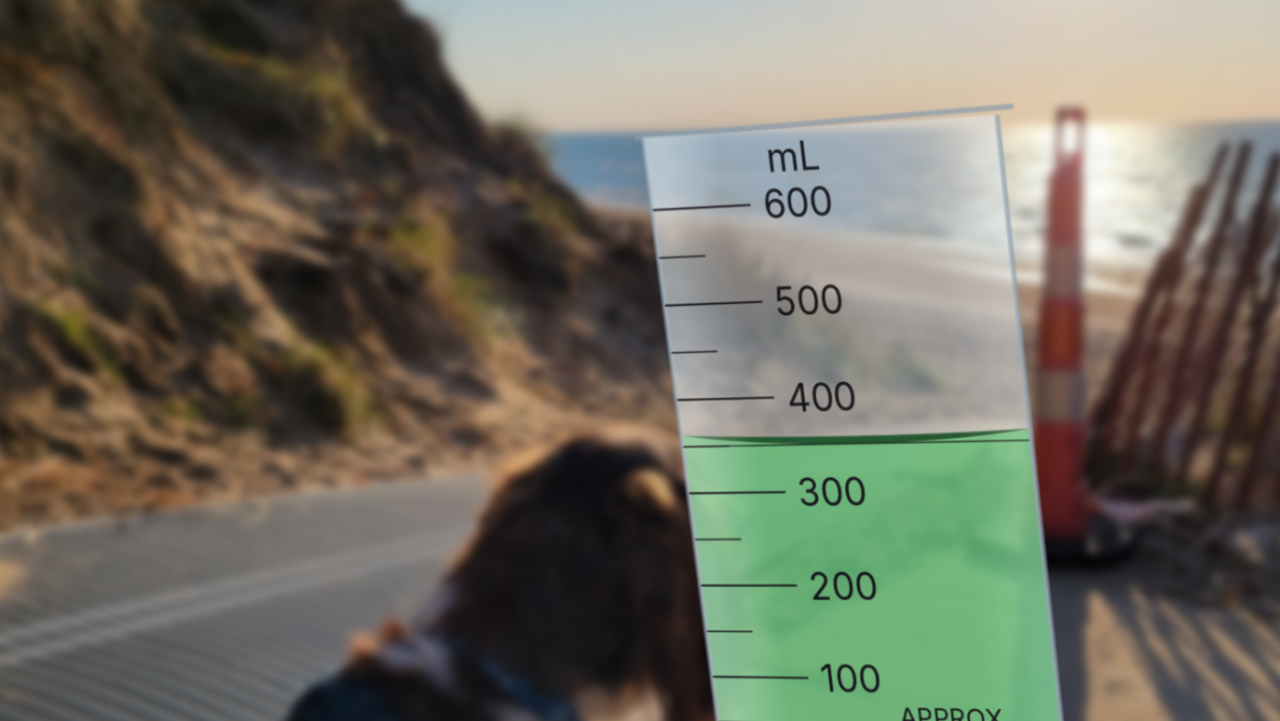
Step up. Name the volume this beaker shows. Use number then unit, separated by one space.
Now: 350 mL
